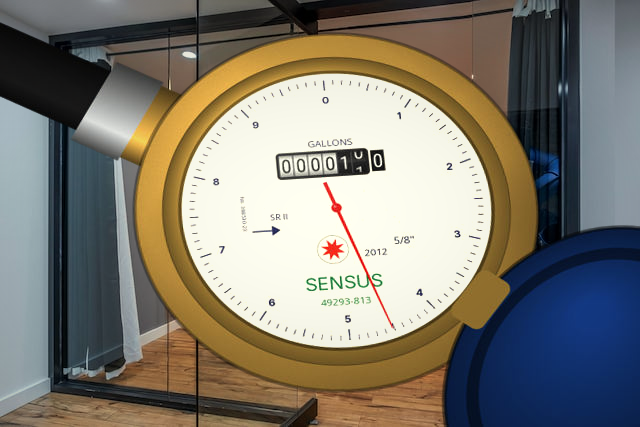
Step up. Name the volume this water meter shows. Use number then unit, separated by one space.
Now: 104.5 gal
